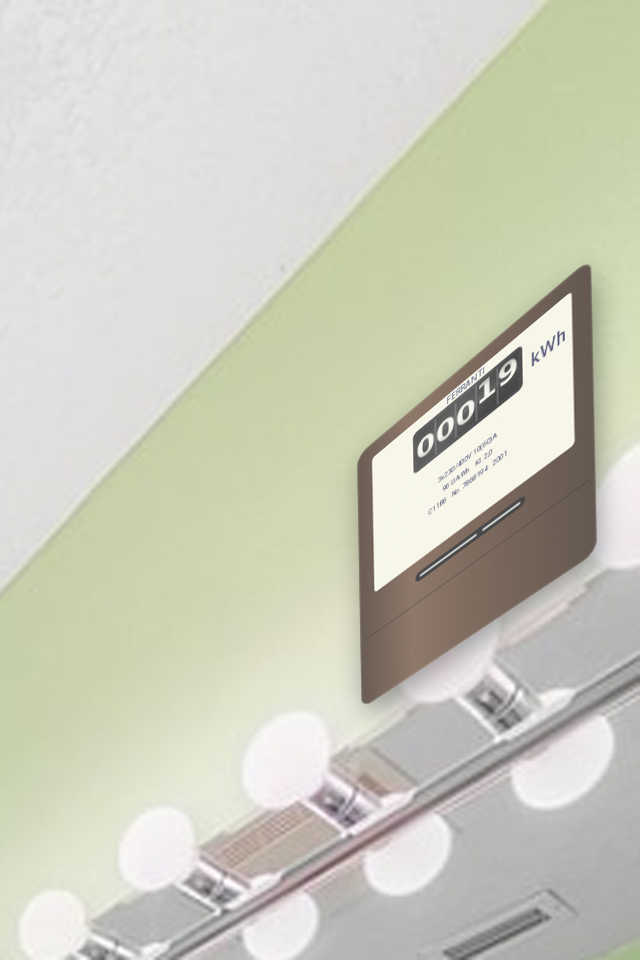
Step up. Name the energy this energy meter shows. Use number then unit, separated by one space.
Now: 19 kWh
